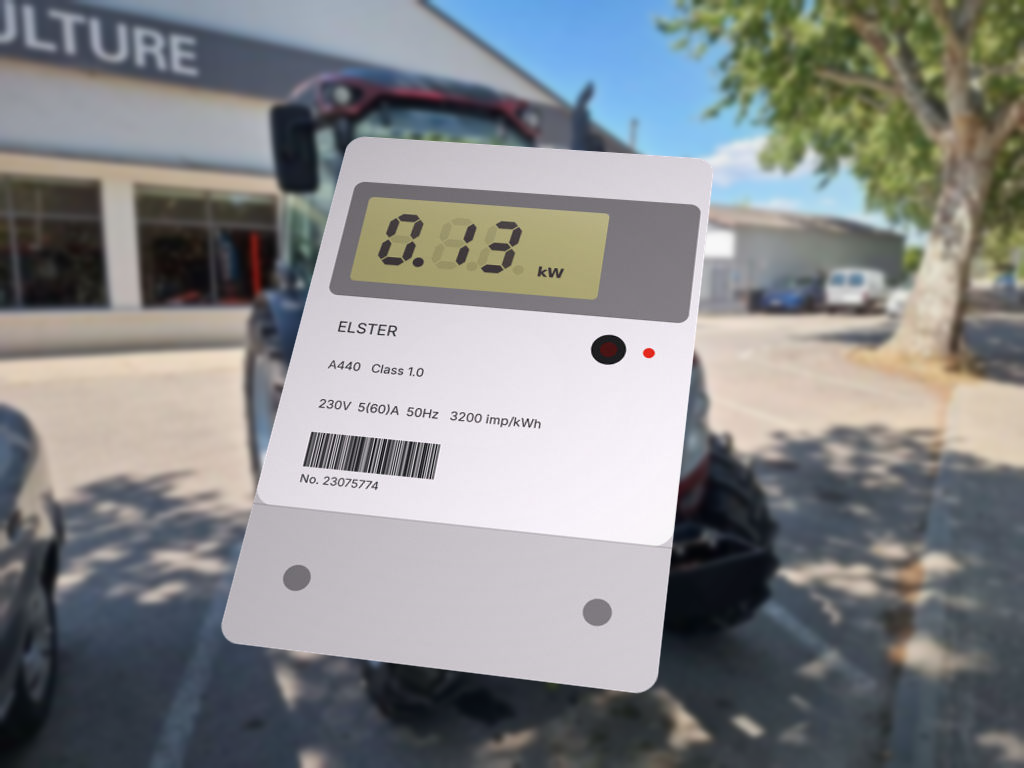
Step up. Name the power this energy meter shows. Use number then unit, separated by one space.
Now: 0.13 kW
